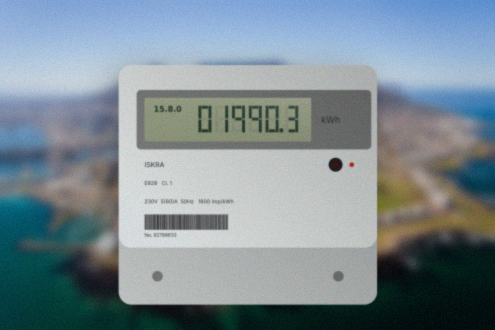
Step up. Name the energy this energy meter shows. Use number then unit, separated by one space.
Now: 1990.3 kWh
